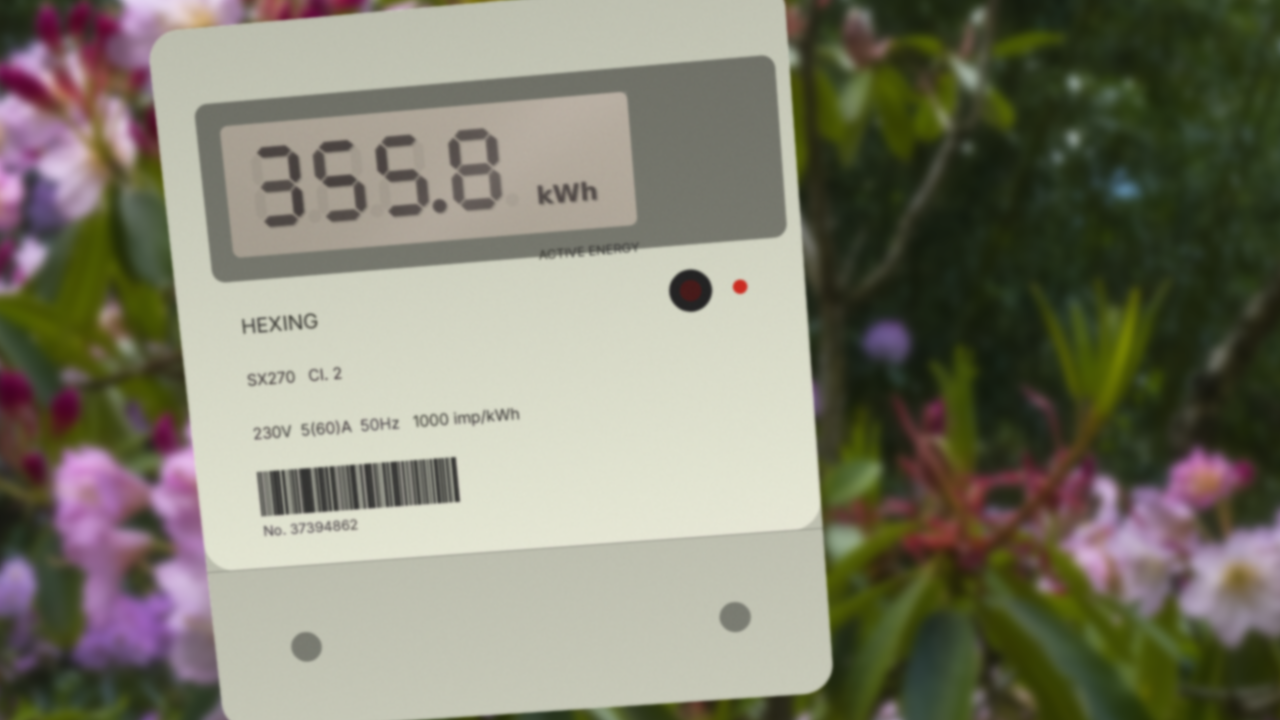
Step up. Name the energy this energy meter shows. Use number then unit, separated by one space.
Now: 355.8 kWh
